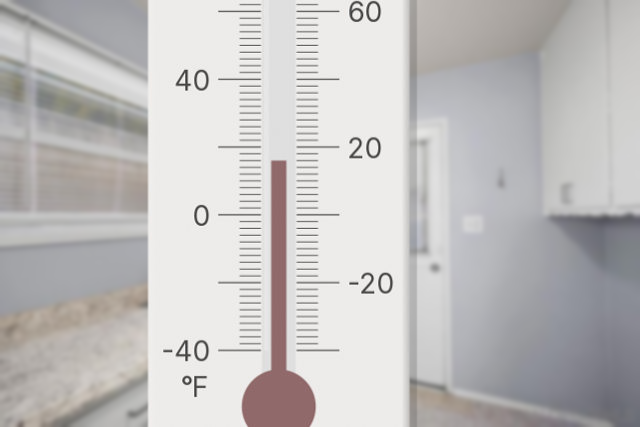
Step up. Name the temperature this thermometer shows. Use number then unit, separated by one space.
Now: 16 °F
